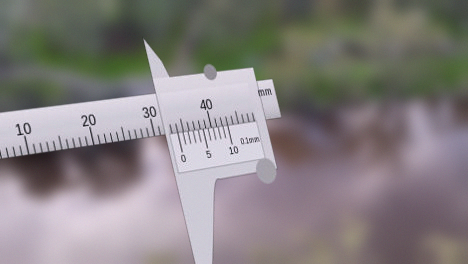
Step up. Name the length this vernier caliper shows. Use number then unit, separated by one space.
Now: 34.0 mm
